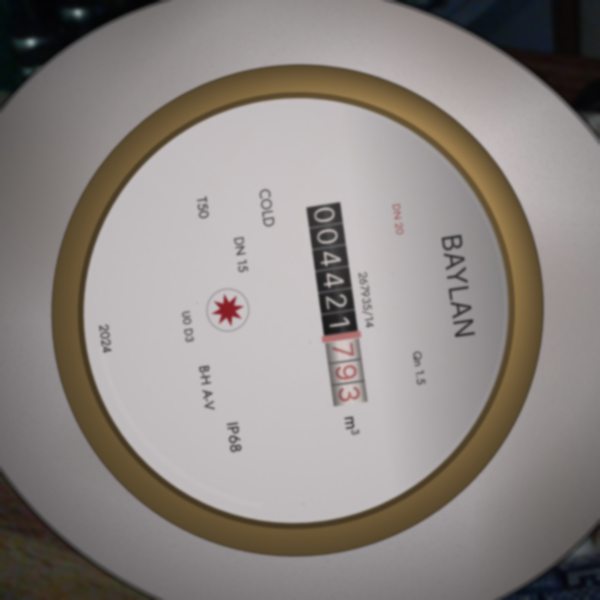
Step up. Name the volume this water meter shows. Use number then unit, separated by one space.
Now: 4421.793 m³
